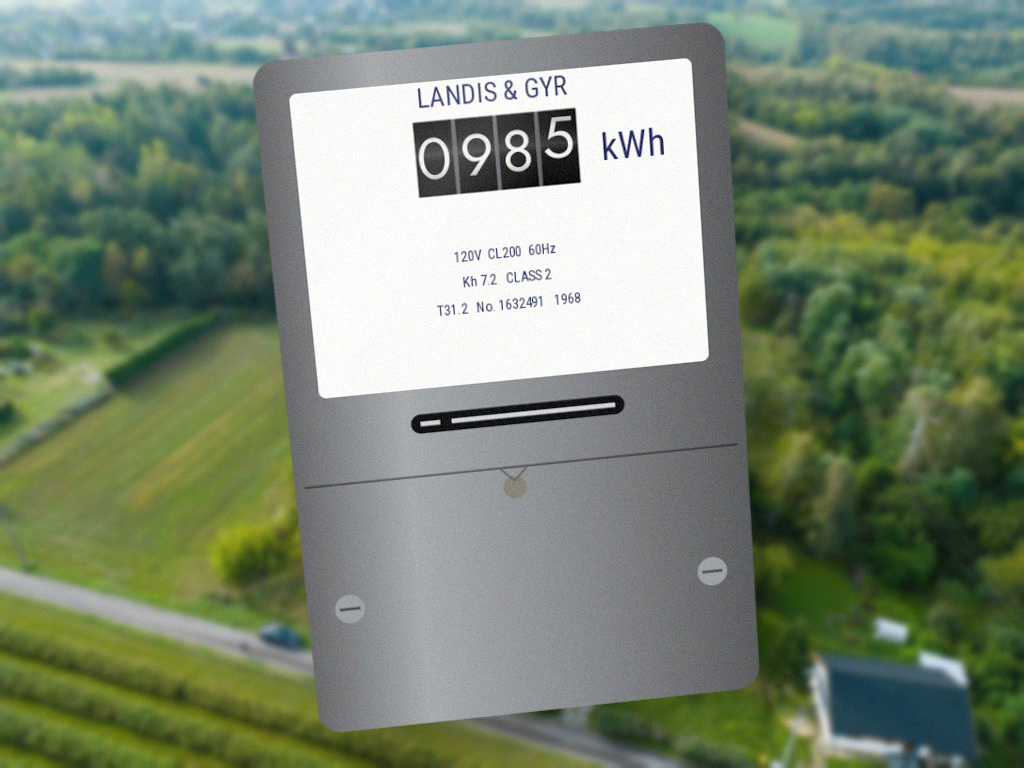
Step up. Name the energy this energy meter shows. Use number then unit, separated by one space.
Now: 985 kWh
